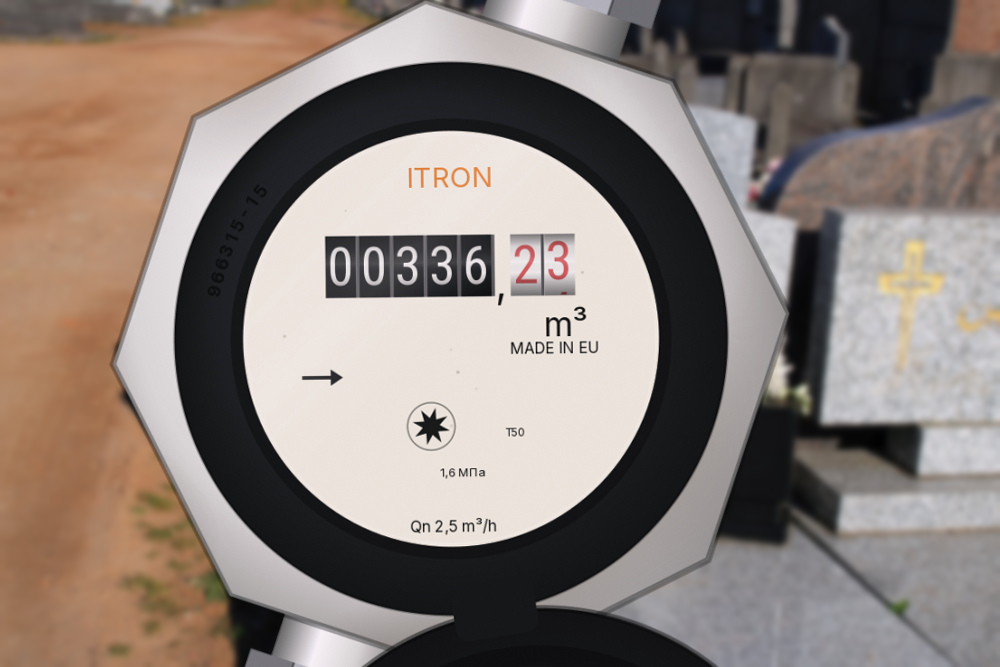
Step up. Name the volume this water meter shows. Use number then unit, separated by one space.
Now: 336.23 m³
